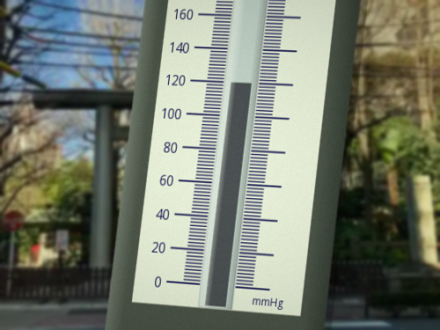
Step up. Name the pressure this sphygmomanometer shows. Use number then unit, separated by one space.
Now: 120 mmHg
